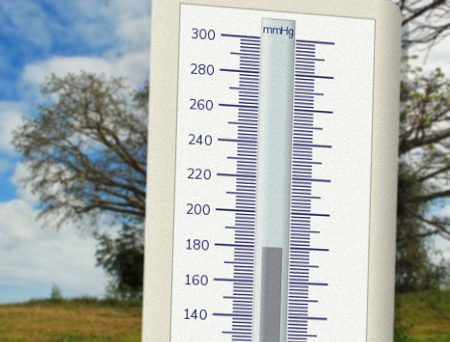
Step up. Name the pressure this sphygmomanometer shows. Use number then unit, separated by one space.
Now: 180 mmHg
